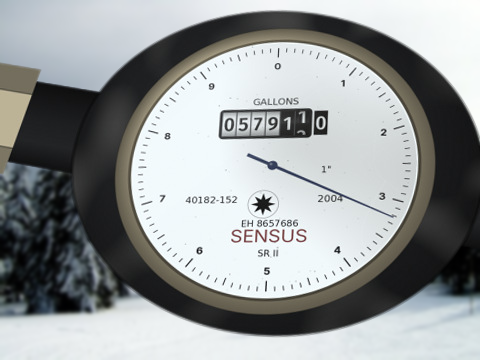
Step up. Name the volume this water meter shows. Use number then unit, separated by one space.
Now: 579113.2 gal
